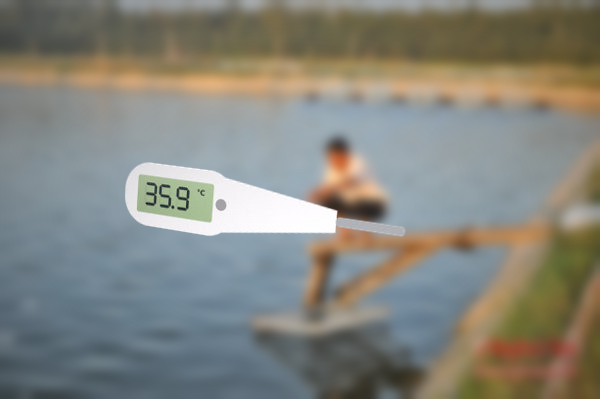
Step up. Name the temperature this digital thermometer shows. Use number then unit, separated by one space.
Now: 35.9 °C
